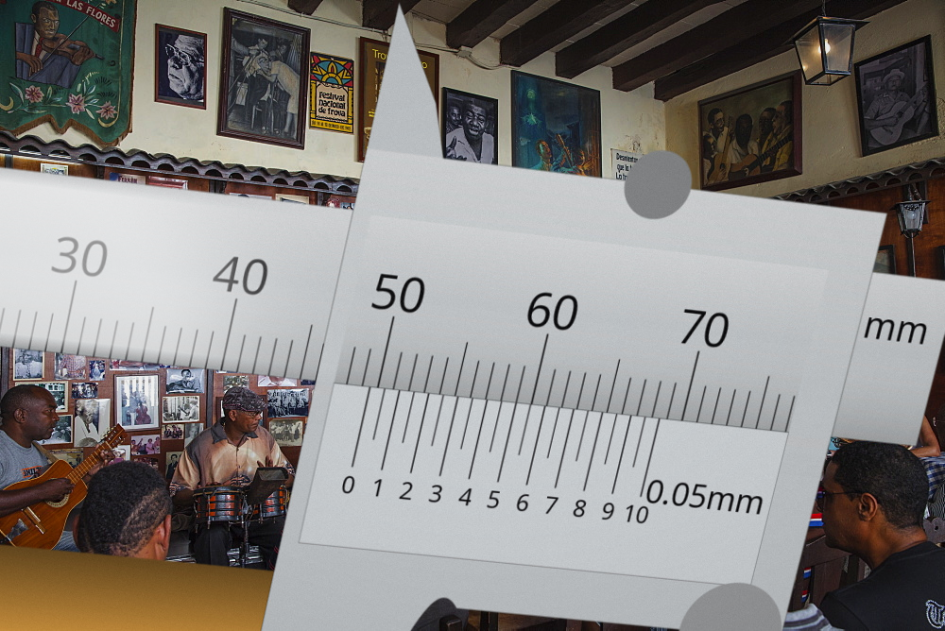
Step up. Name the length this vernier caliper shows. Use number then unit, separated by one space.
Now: 49.5 mm
